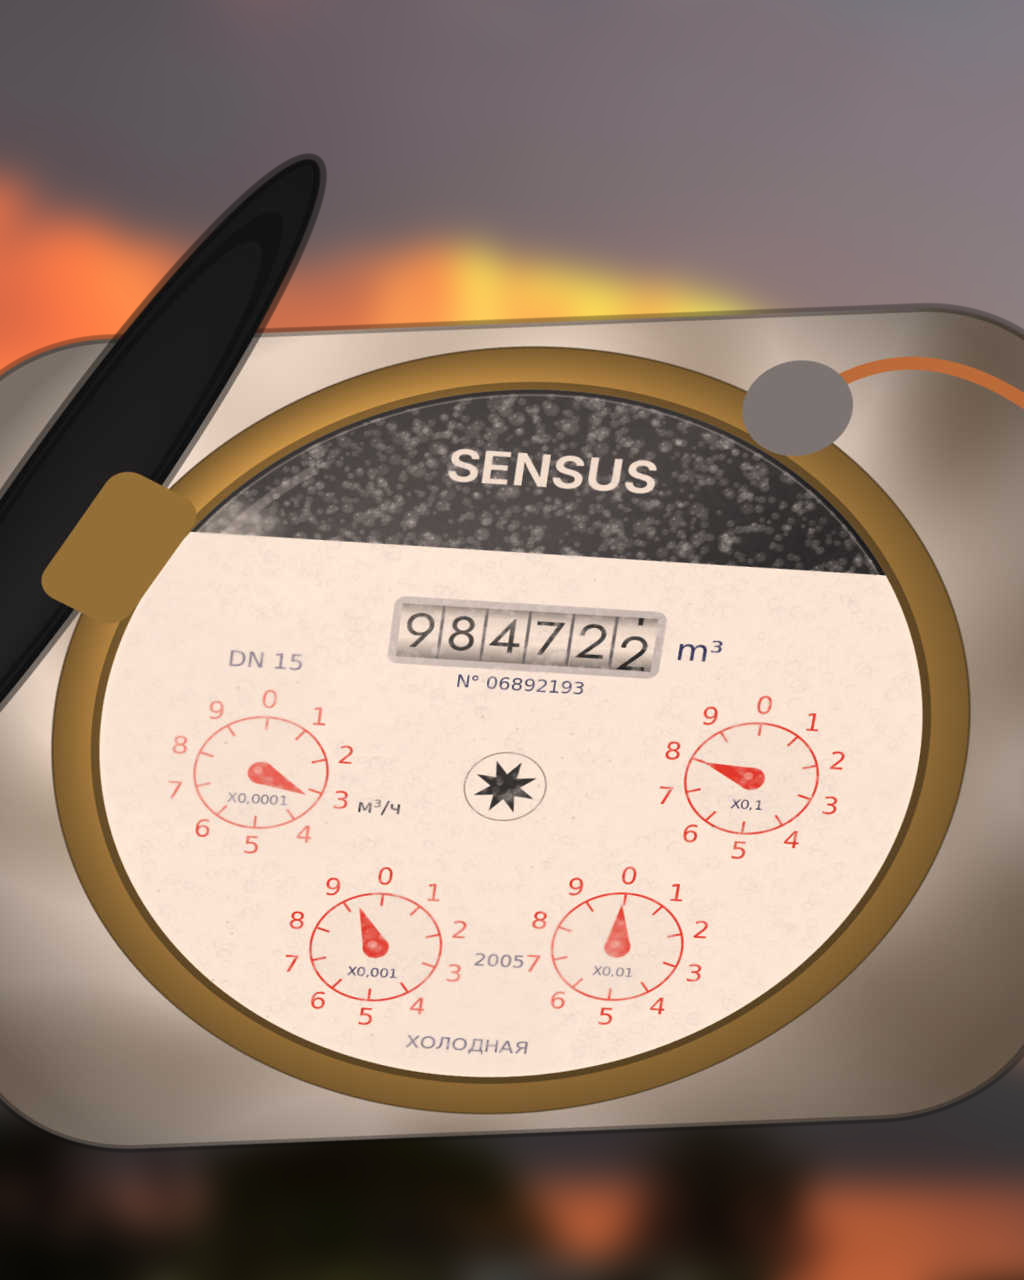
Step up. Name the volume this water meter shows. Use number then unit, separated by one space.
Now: 984721.7993 m³
